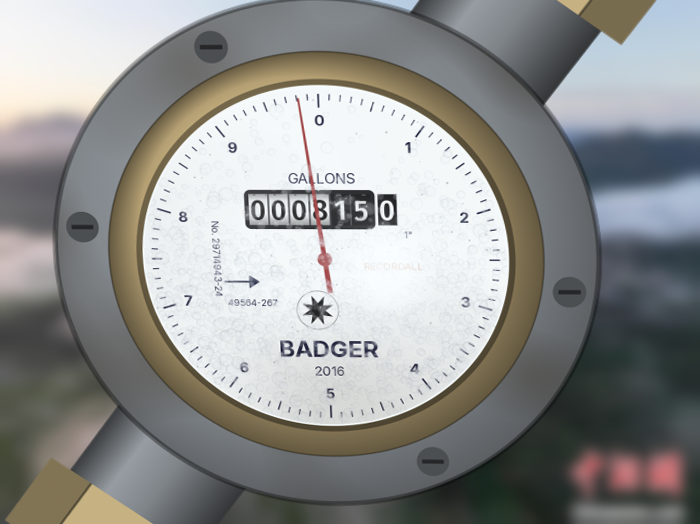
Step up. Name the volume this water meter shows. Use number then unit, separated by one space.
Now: 8149.8 gal
